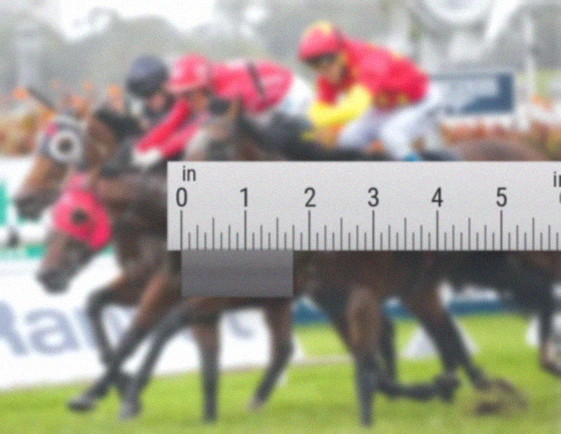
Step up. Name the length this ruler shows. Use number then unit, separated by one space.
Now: 1.75 in
